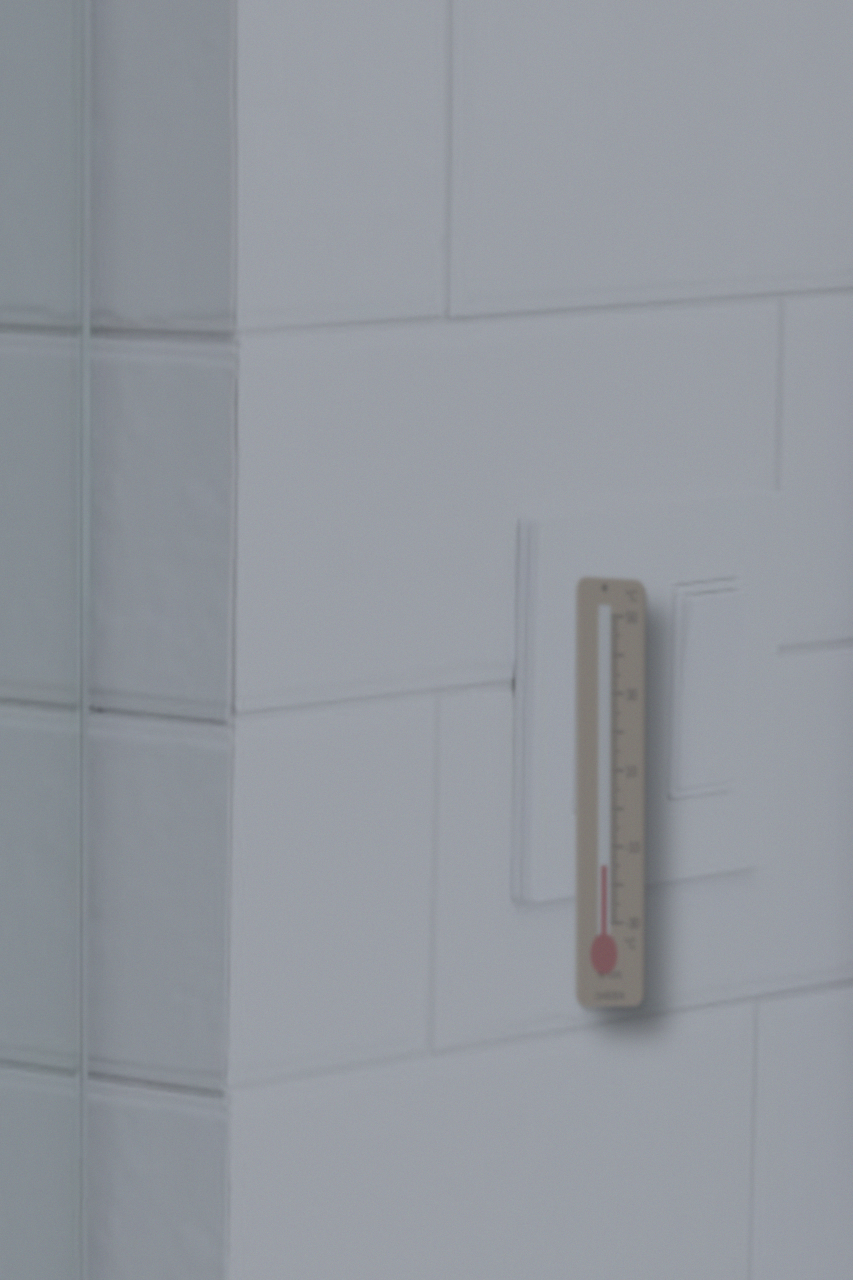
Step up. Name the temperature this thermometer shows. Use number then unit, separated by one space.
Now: -15 °C
